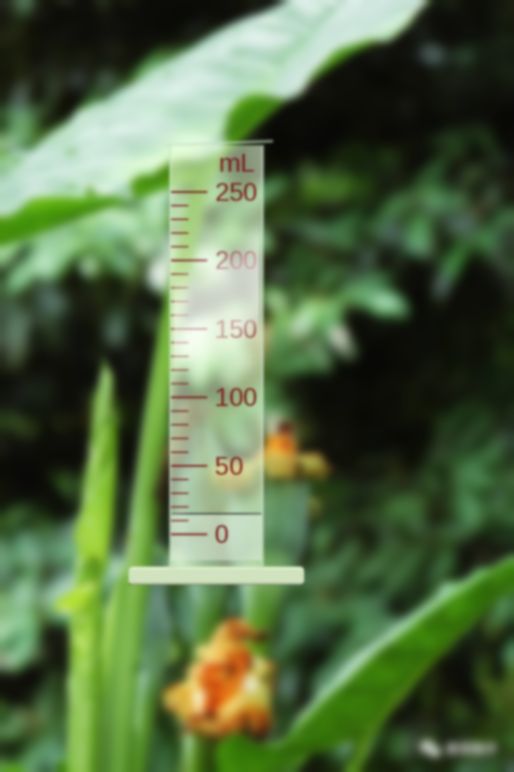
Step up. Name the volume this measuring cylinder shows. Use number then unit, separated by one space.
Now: 15 mL
